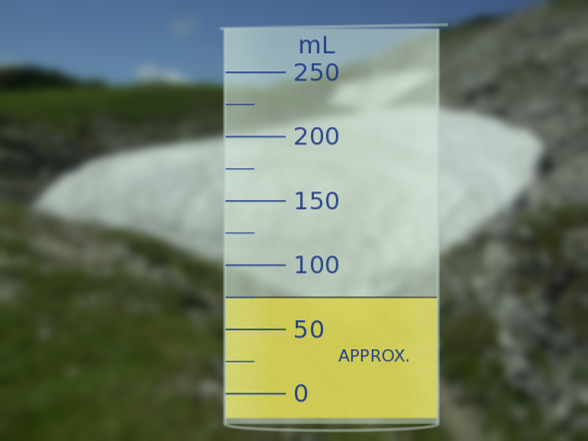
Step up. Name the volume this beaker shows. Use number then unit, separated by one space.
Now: 75 mL
